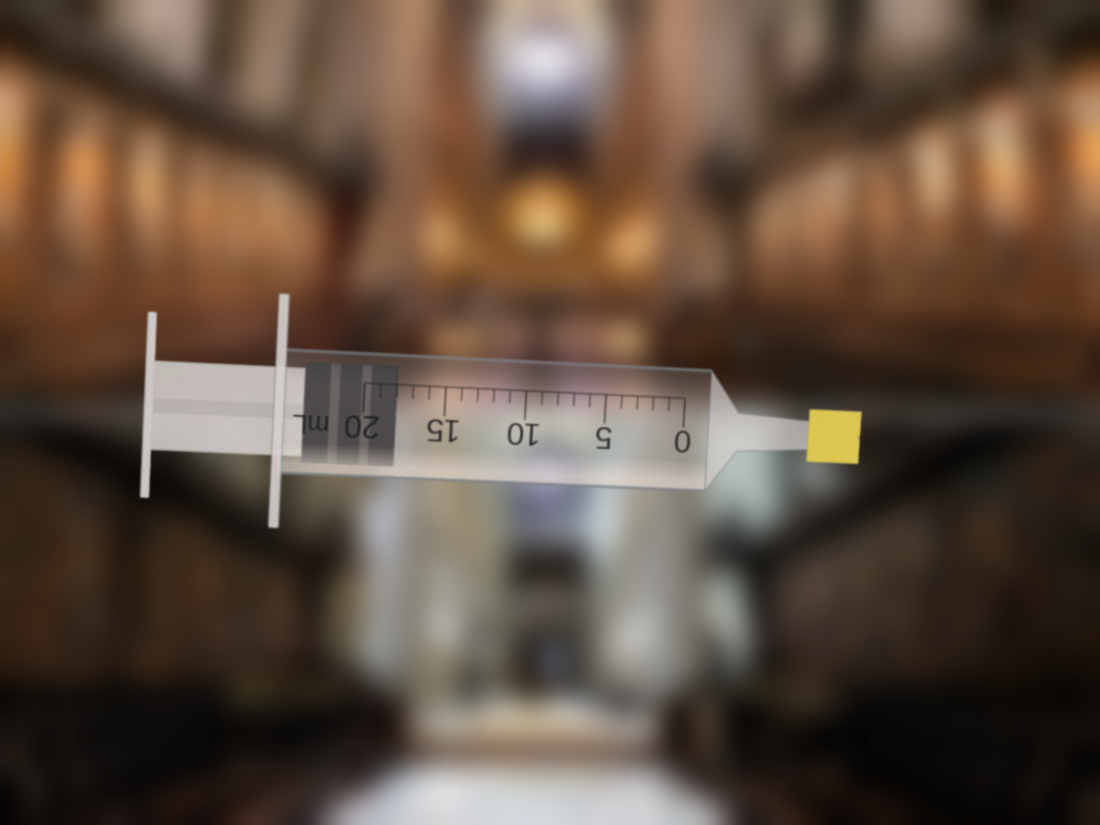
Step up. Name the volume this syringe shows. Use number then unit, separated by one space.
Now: 18 mL
